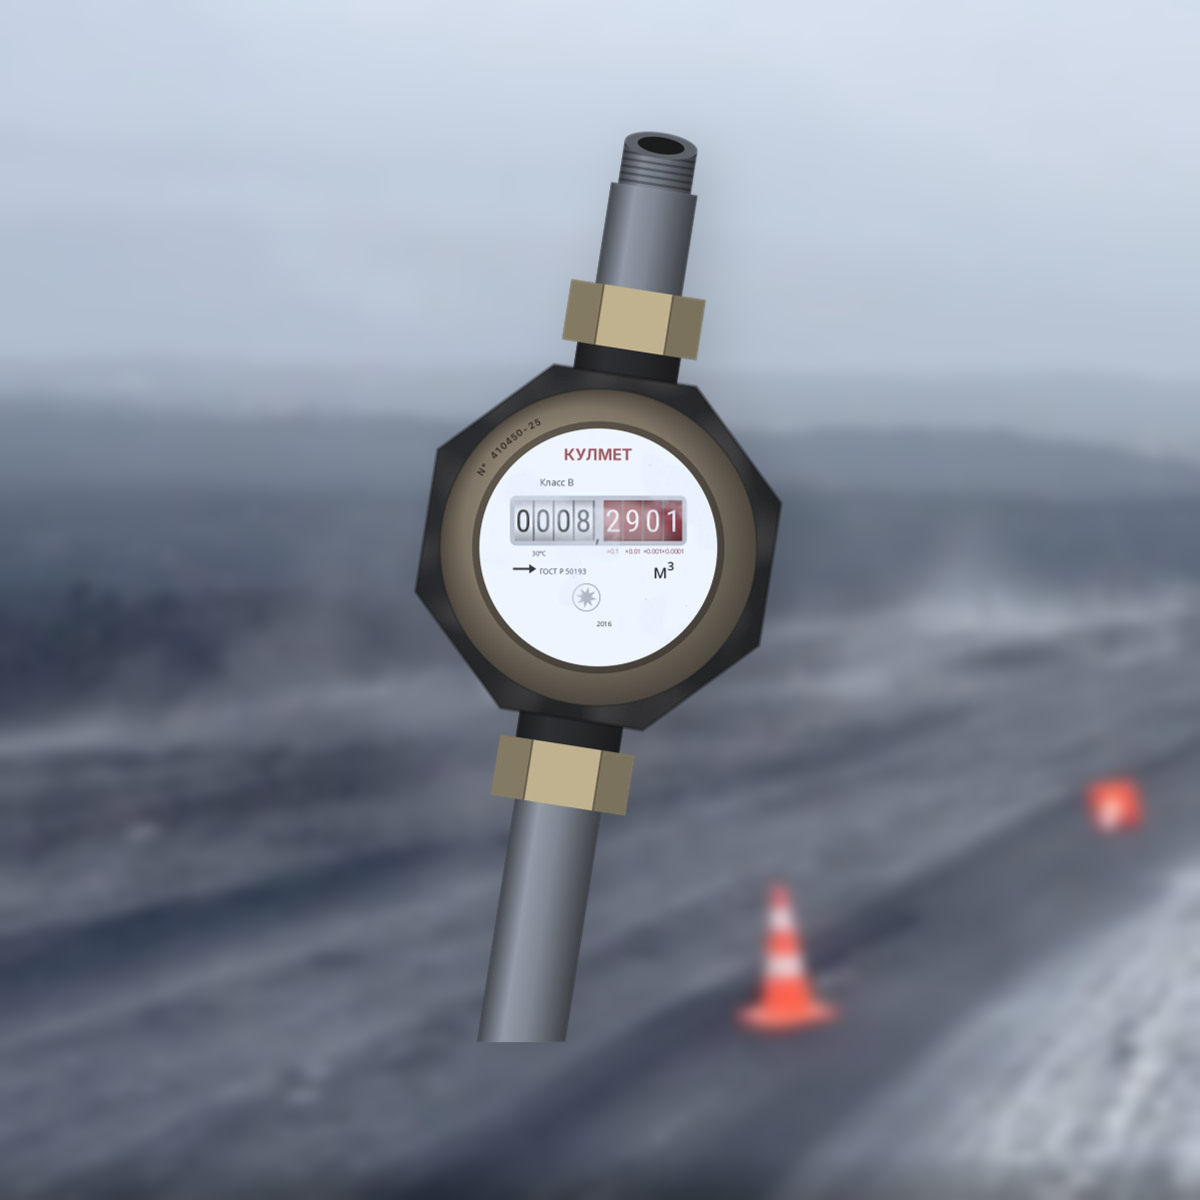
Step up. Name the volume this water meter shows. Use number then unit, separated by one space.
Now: 8.2901 m³
